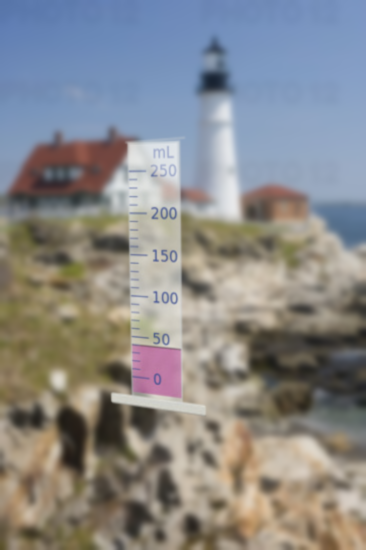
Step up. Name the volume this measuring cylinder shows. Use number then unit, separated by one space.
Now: 40 mL
